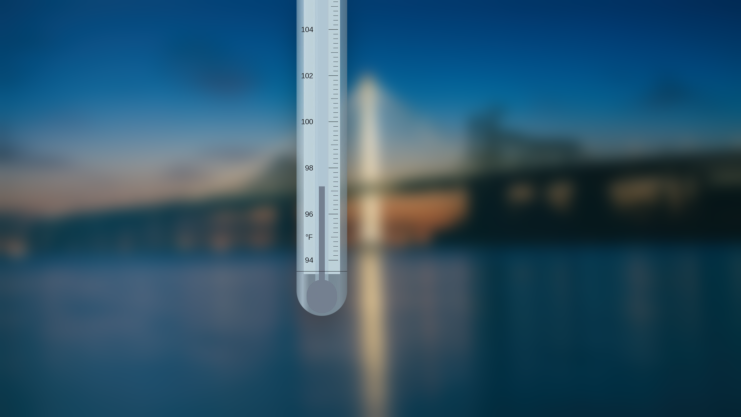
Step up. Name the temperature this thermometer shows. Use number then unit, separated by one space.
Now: 97.2 °F
